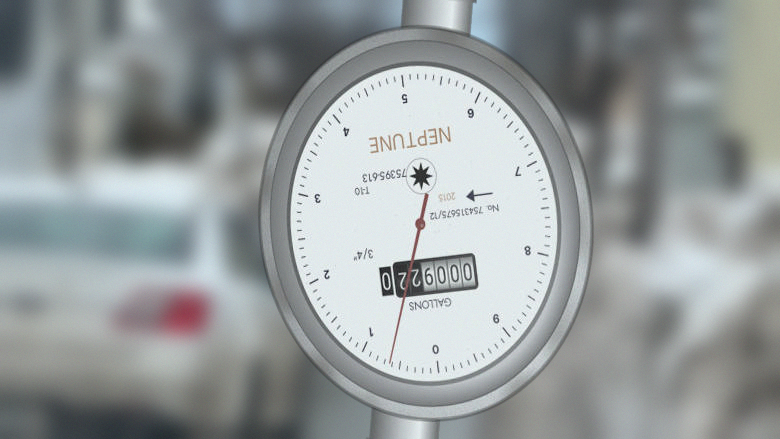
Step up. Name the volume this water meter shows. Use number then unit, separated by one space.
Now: 9220.6 gal
